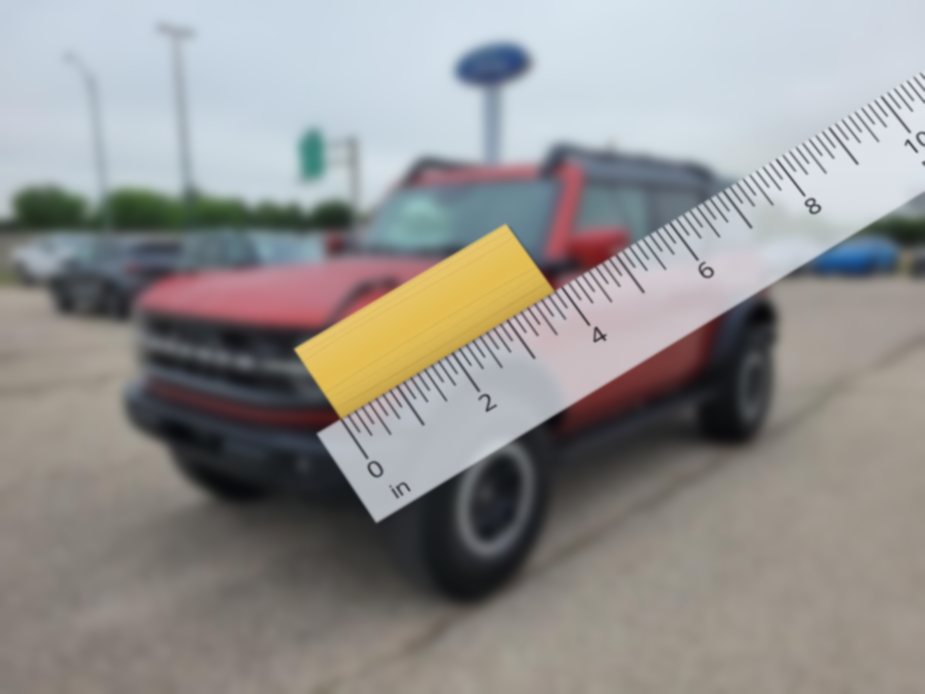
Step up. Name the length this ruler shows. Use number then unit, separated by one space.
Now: 3.875 in
